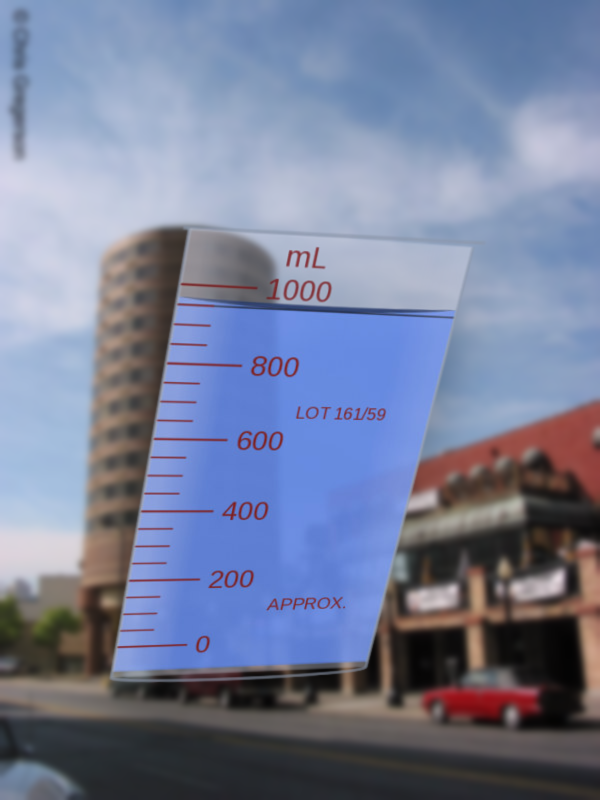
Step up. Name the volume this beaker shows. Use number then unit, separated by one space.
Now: 950 mL
